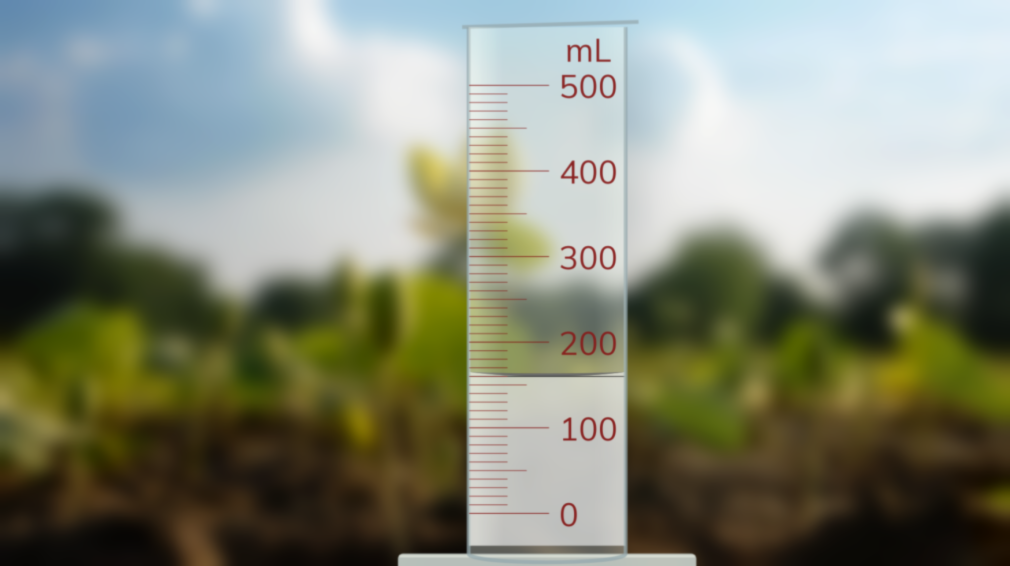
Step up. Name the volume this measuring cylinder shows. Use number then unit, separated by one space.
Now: 160 mL
